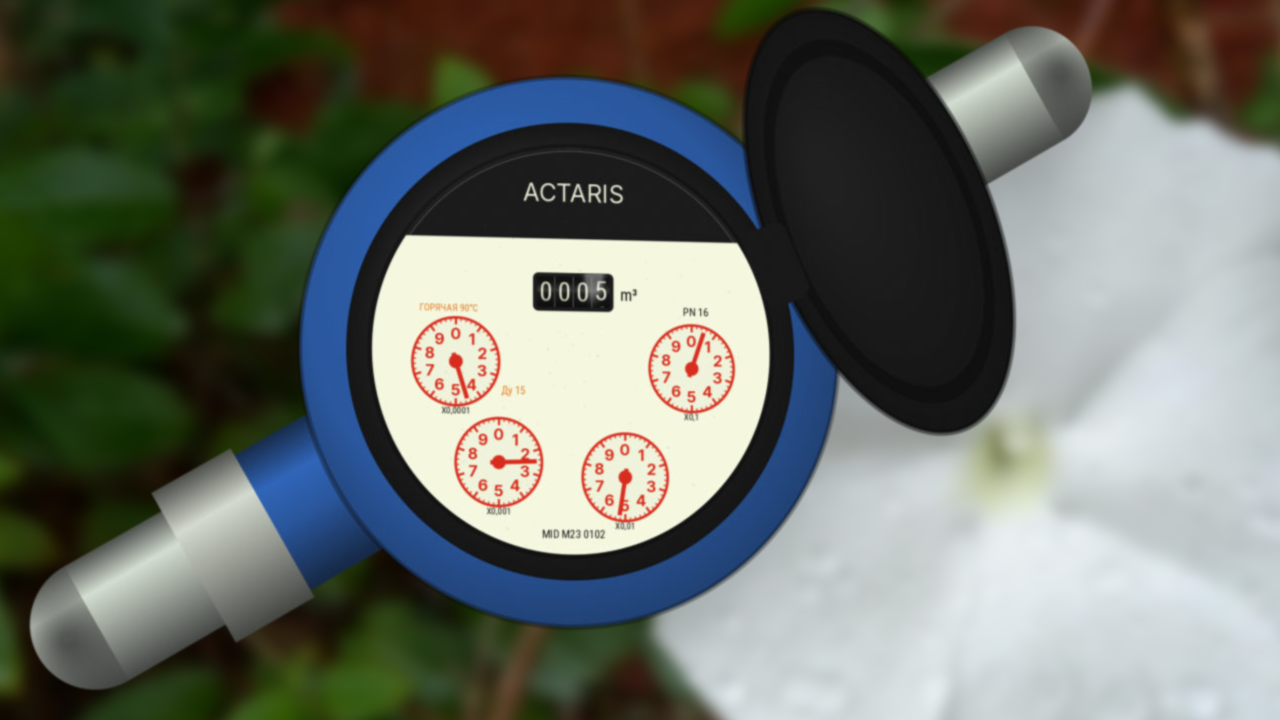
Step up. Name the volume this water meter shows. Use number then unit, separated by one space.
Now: 5.0524 m³
